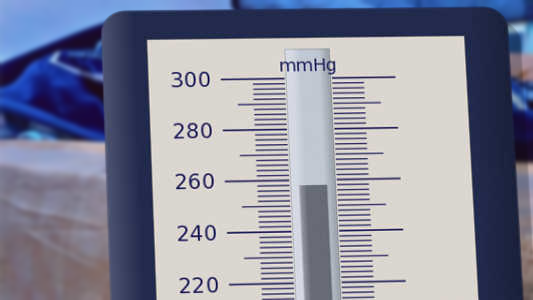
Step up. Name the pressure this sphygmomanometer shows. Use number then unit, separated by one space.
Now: 258 mmHg
